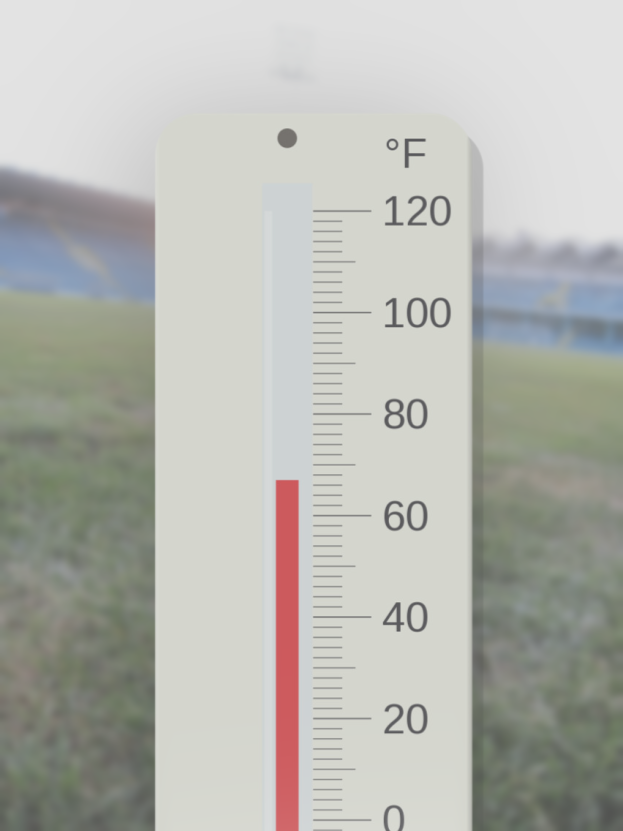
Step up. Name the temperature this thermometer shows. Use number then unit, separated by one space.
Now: 67 °F
